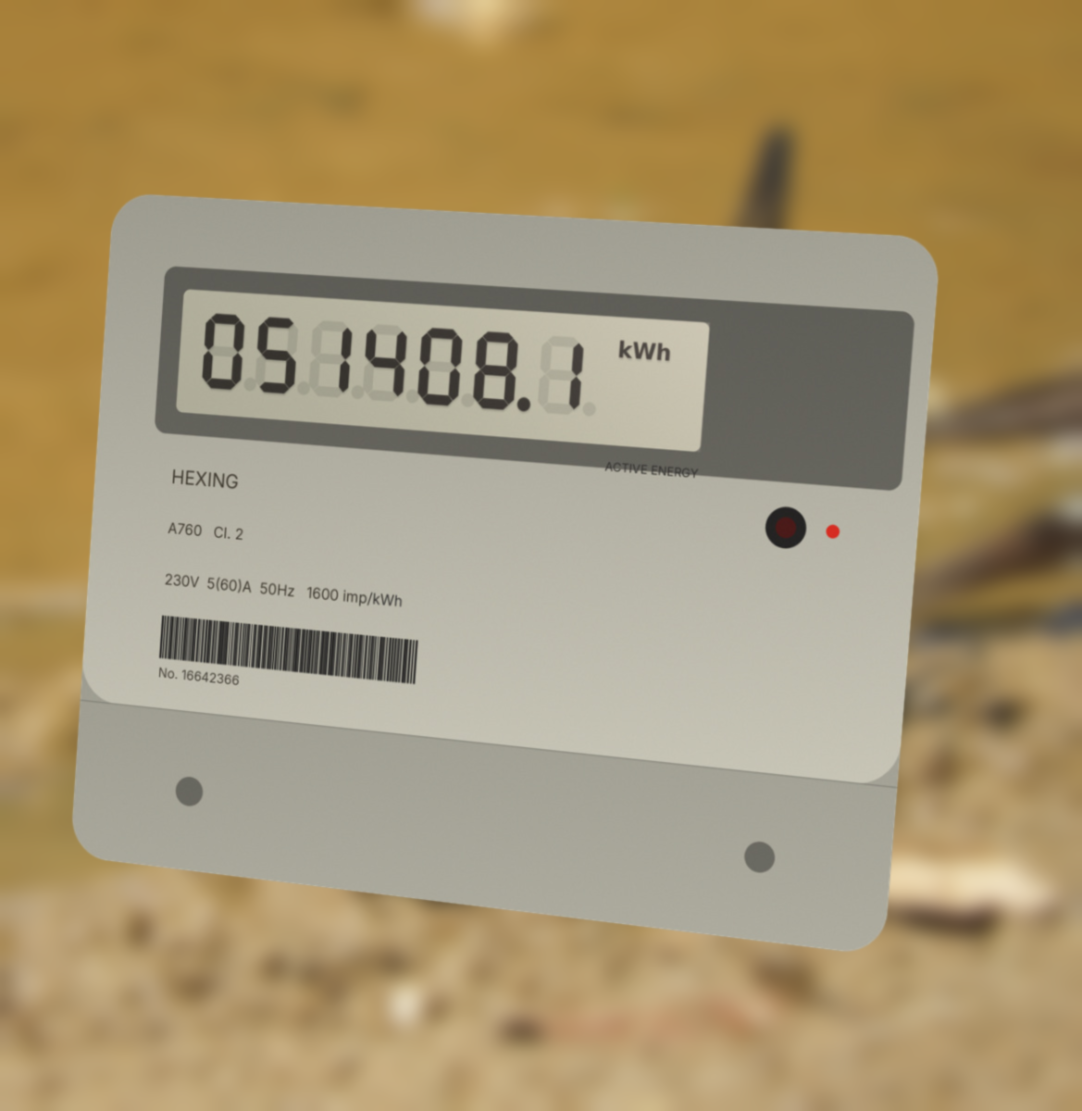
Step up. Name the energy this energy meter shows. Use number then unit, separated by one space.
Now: 51408.1 kWh
